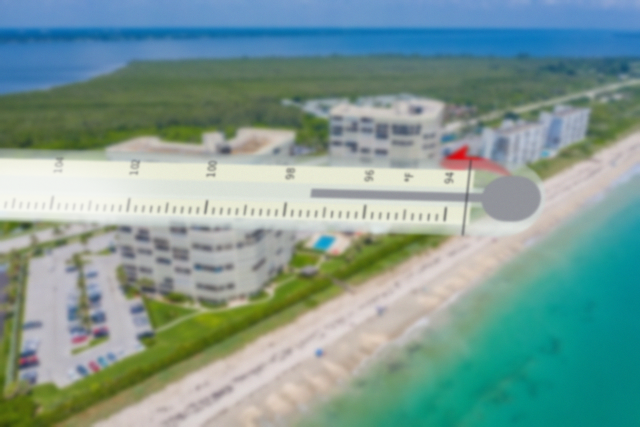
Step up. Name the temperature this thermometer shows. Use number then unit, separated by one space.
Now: 97.4 °F
